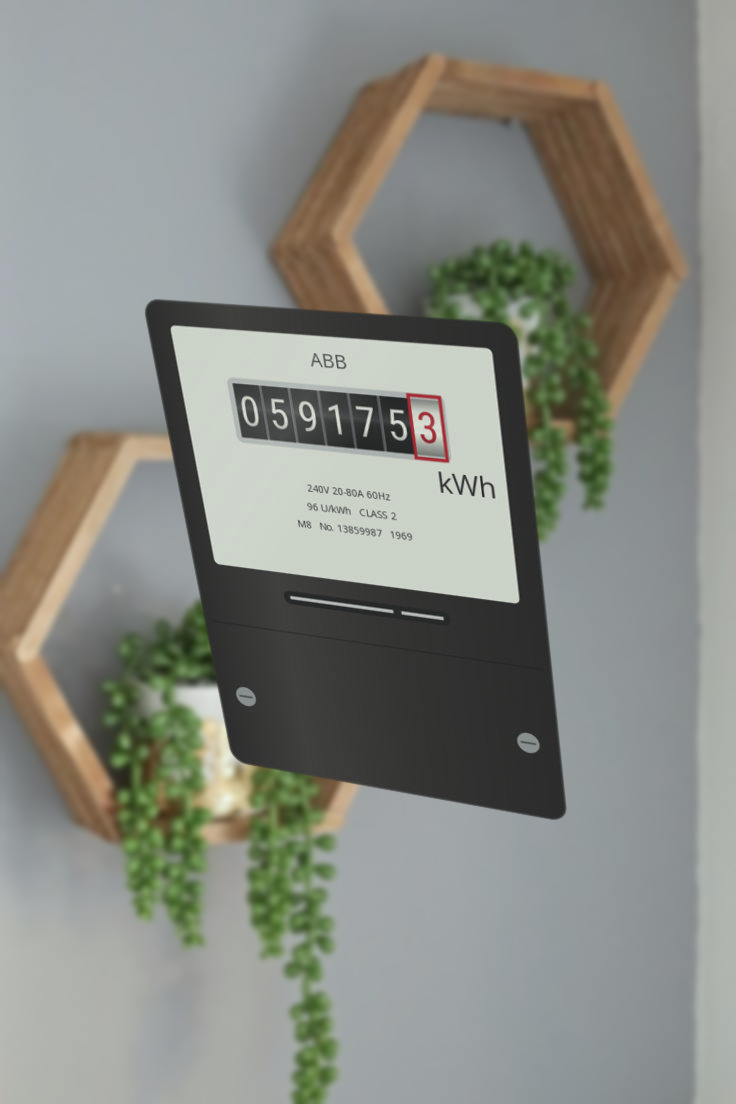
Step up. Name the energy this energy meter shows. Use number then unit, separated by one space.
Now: 59175.3 kWh
